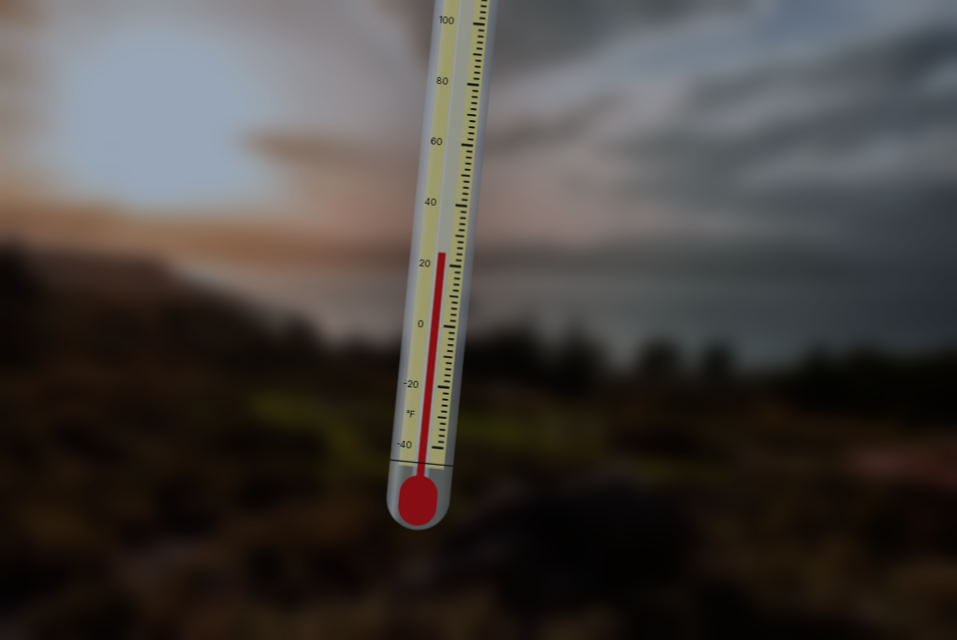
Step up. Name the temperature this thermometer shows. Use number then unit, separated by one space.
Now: 24 °F
